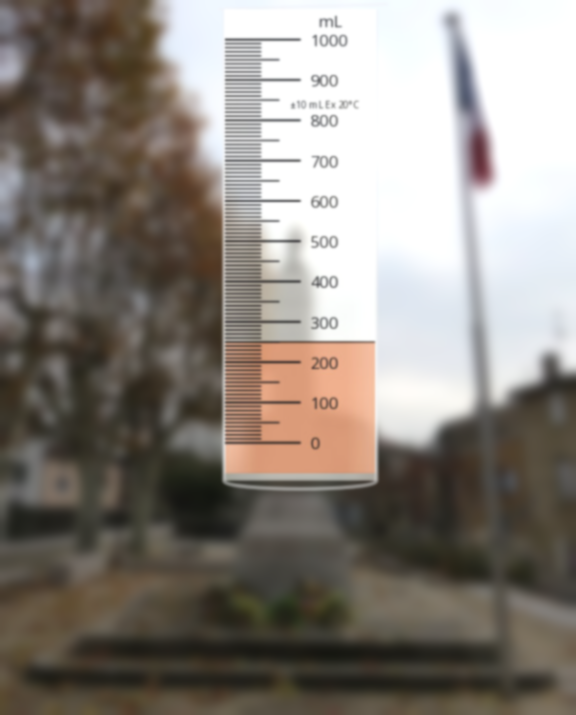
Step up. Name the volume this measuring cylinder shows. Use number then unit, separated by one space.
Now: 250 mL
